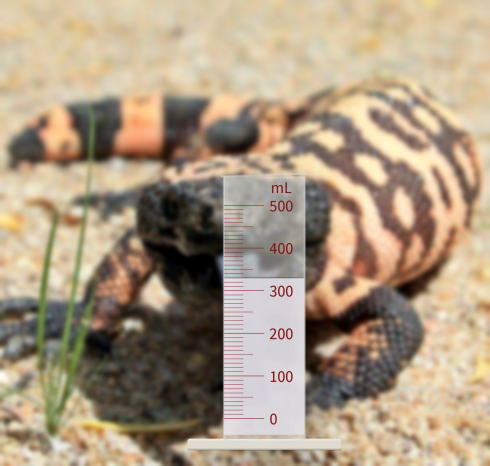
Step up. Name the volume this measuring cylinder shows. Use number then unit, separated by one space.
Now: 330 mL
